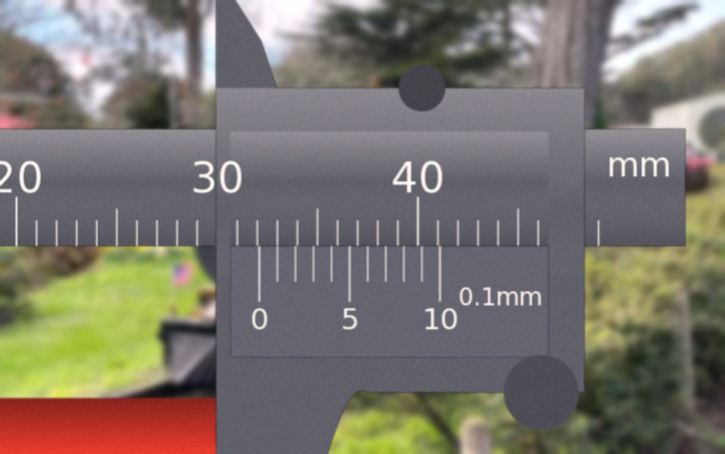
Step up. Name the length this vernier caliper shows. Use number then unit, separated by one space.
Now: 32.1 mm
